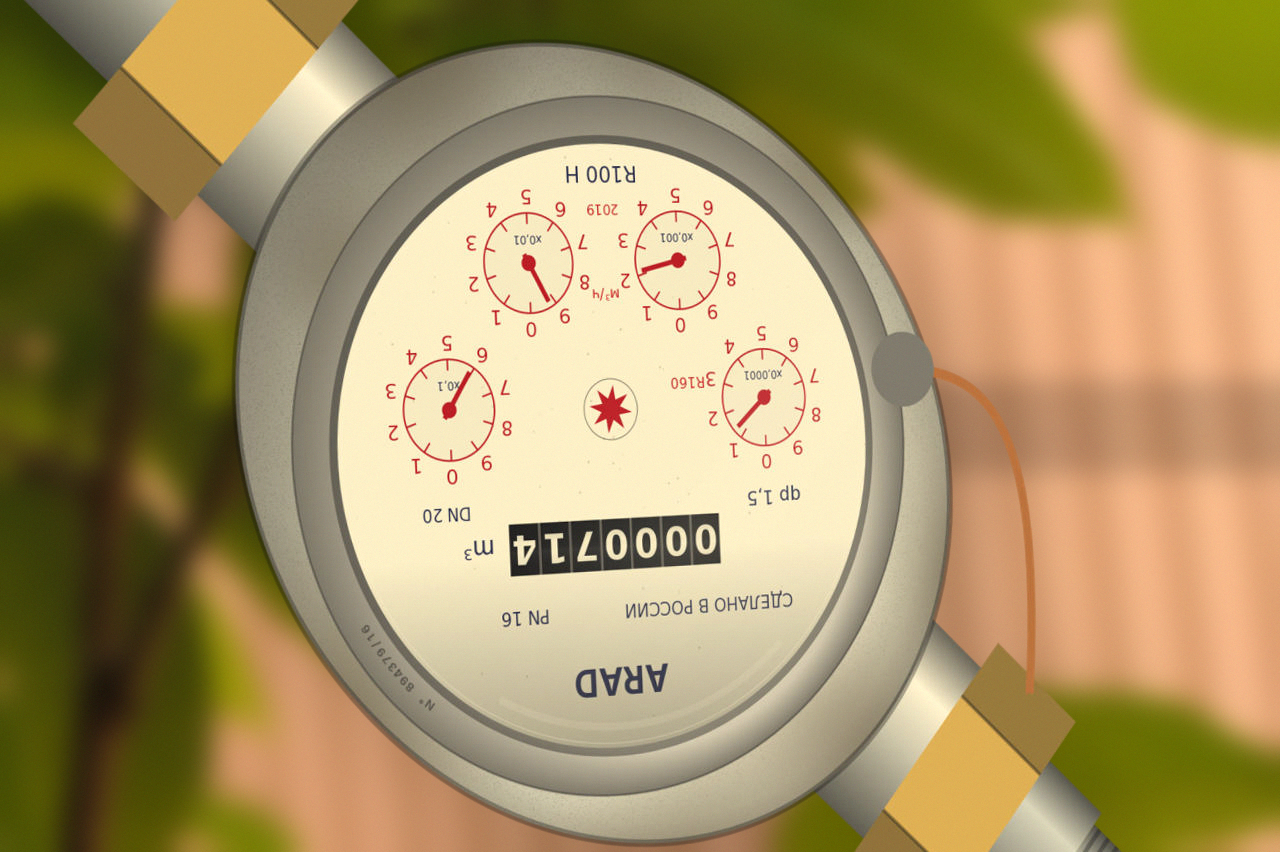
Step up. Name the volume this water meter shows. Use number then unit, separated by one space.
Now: 714.5921 m³
